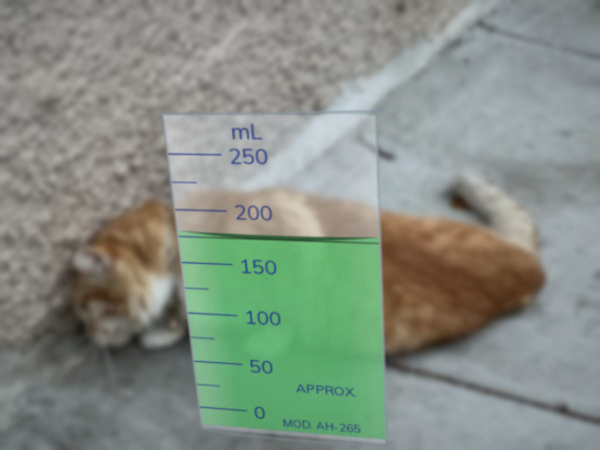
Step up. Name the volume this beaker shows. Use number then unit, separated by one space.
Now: 175 mL
